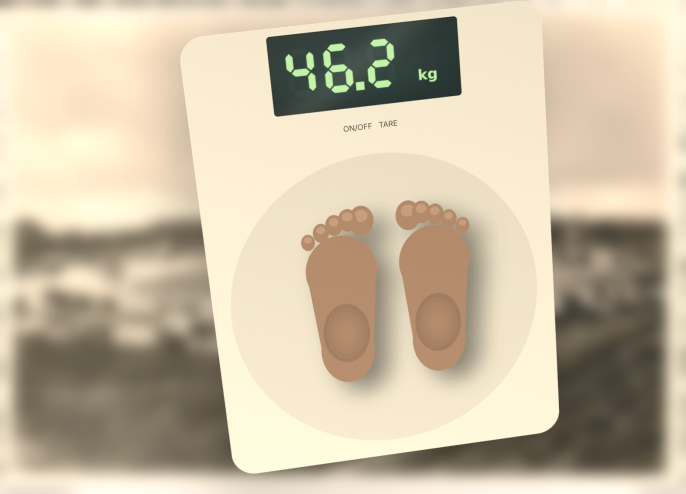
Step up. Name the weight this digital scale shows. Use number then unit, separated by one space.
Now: 46.2 kg
